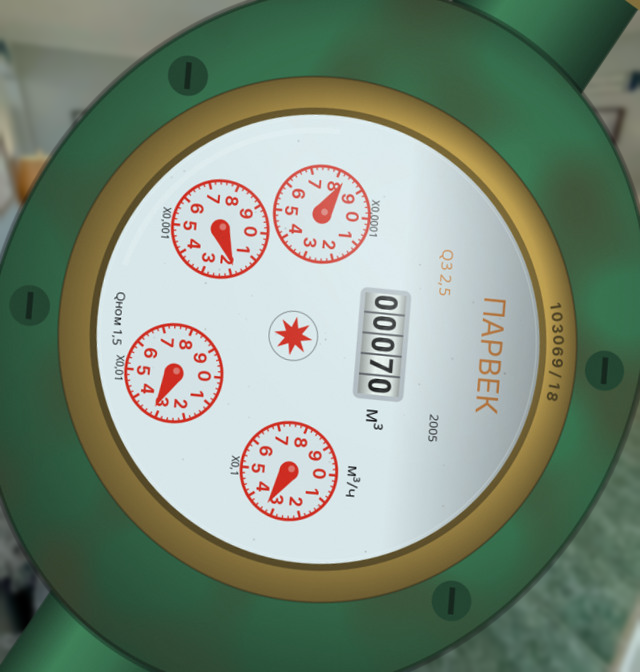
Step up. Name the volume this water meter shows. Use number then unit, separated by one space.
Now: 70.3318 m³
